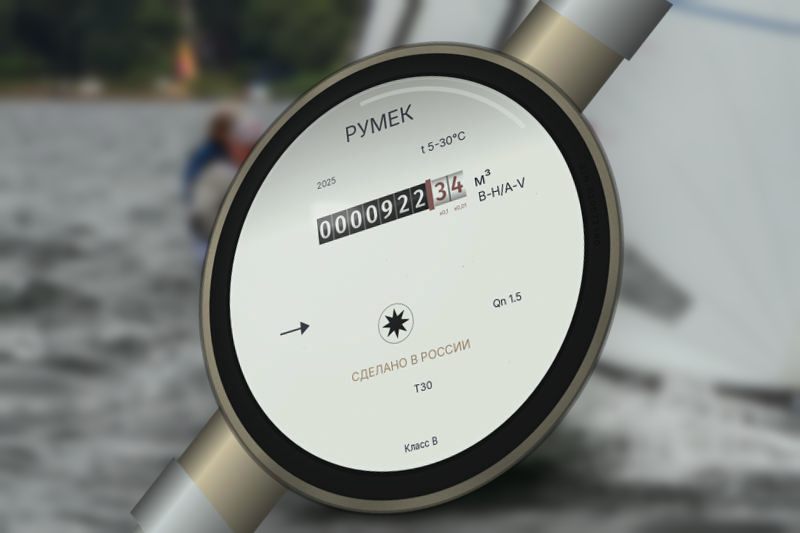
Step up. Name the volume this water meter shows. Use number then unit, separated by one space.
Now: 922.34 m³
